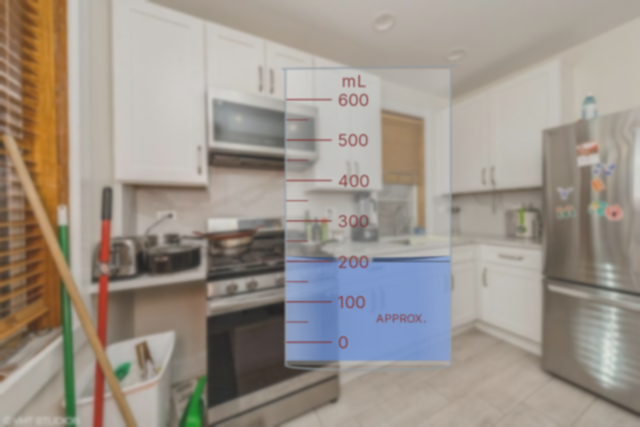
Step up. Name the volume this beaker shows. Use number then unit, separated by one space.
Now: 200 mL
